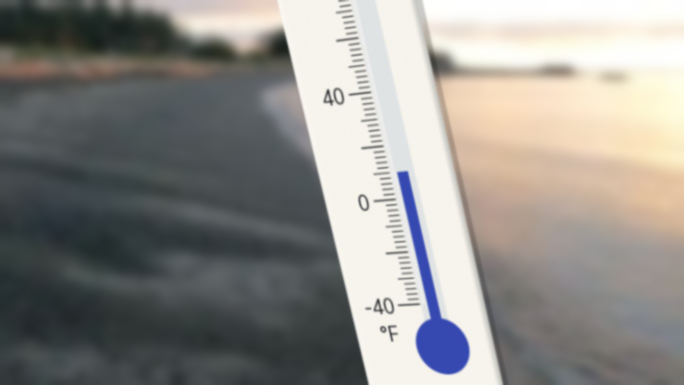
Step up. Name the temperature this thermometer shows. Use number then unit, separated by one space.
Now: 10 °F
